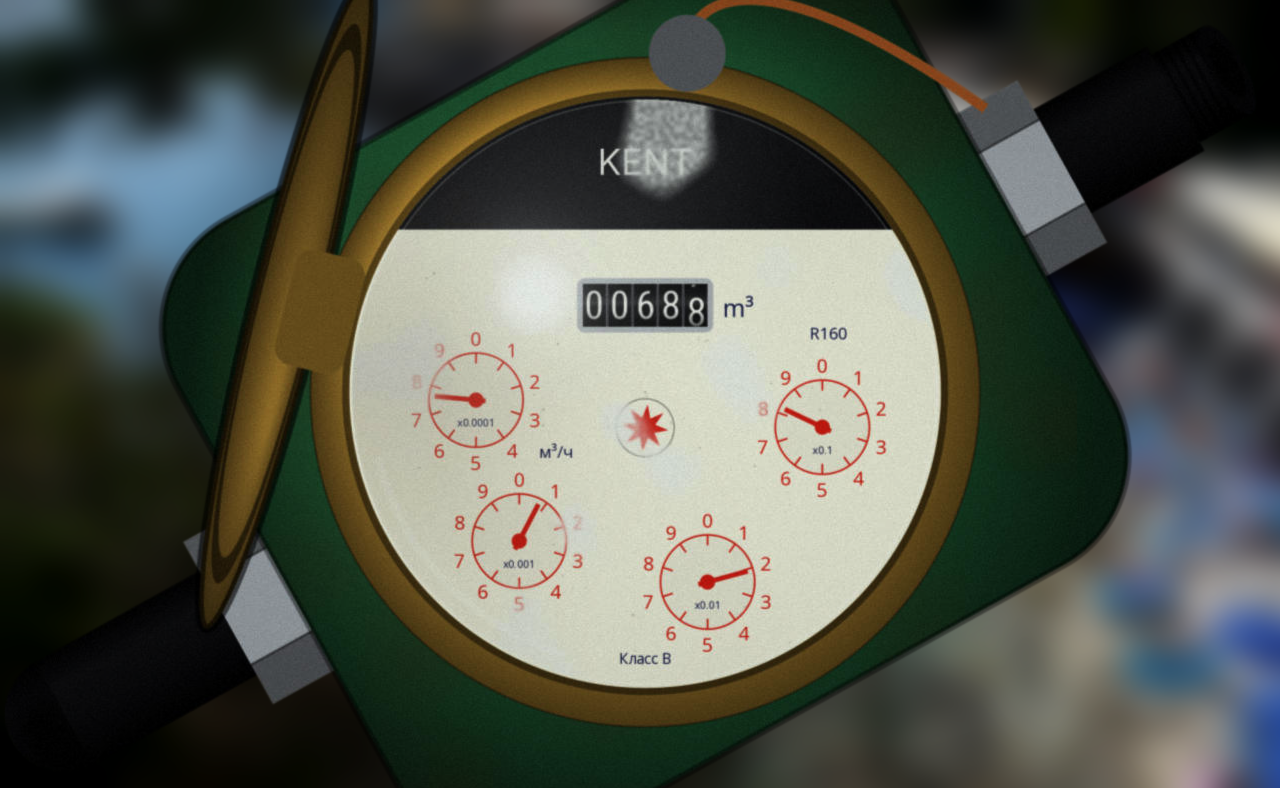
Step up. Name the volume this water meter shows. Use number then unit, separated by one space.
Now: 687.8207 m³
